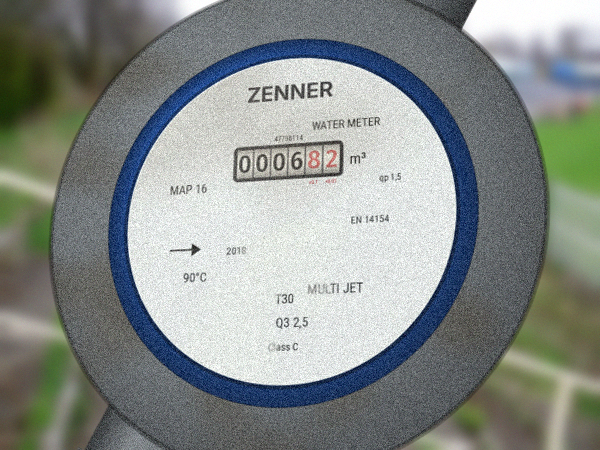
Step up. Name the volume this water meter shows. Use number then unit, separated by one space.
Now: 6.82 m³
